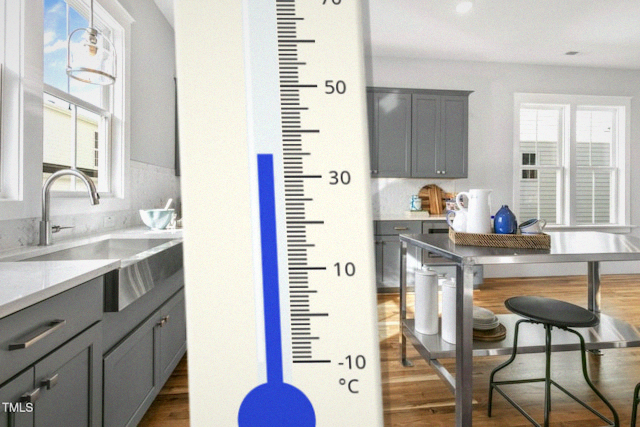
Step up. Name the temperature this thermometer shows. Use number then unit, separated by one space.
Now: 35 °C
